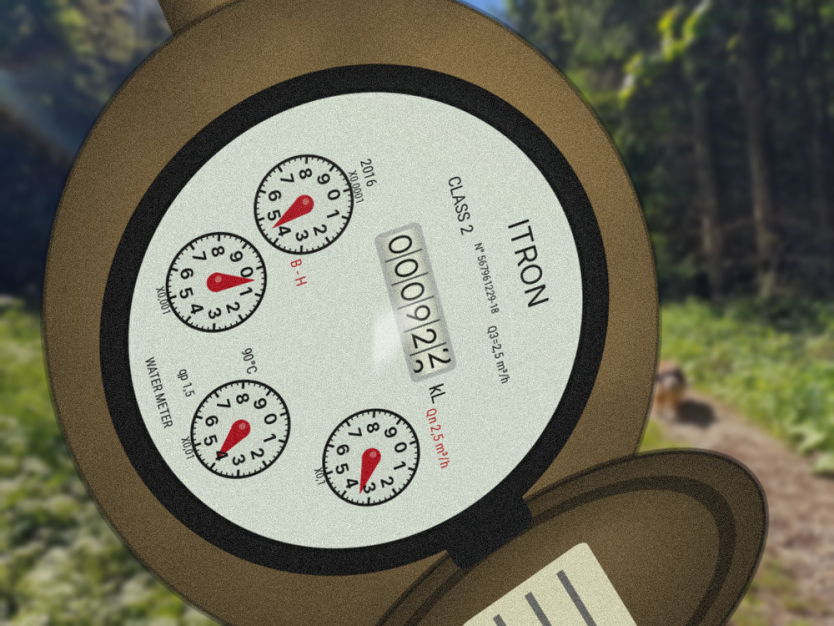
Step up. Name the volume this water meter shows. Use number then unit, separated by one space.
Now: 922.3404 kL
